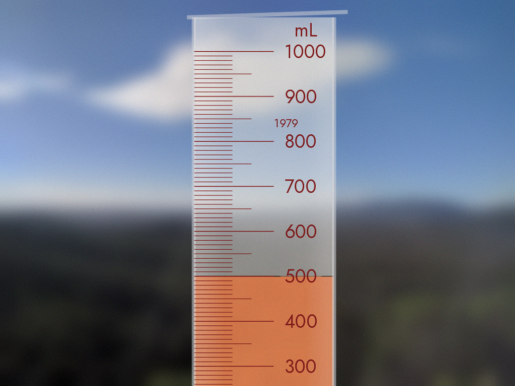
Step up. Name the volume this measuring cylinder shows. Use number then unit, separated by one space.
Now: 500 mL
